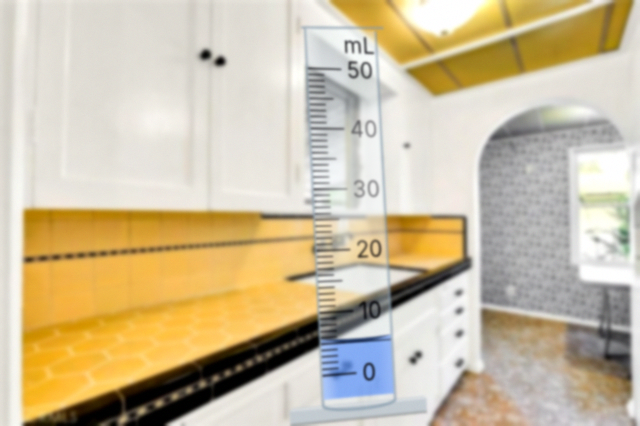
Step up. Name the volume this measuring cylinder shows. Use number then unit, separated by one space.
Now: 5 mL
